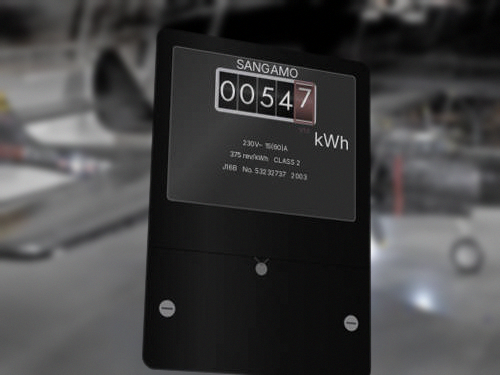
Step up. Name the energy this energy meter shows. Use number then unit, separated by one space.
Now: 54.7 kWh
